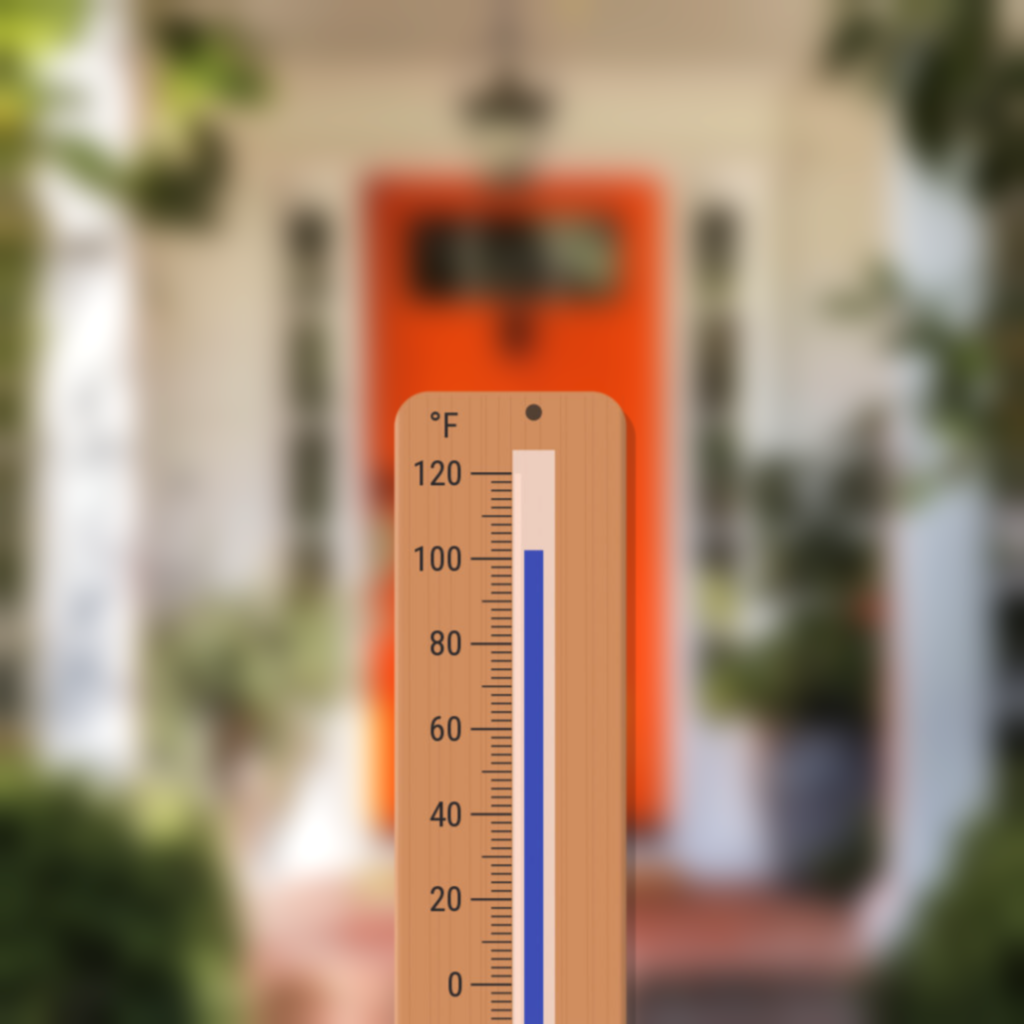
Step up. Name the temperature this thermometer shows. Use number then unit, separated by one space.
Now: 102 °F
